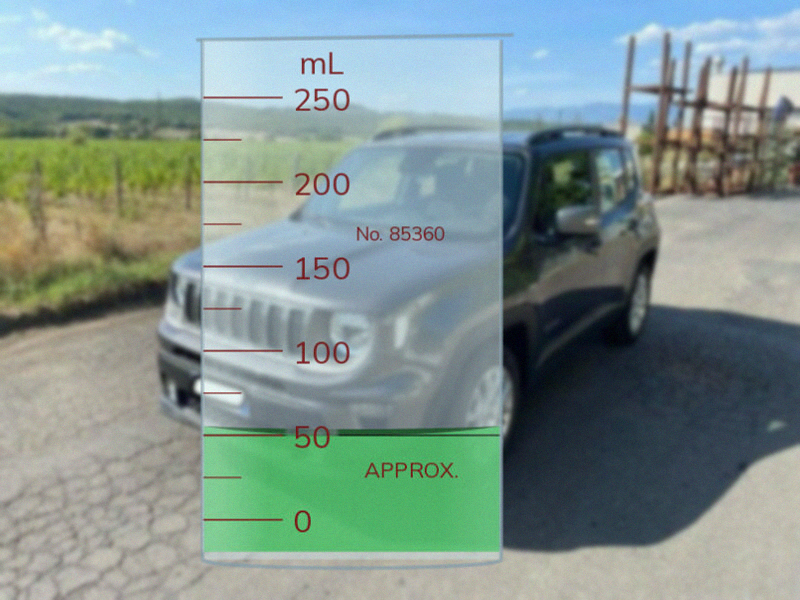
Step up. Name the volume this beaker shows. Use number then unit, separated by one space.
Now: 50 mL
